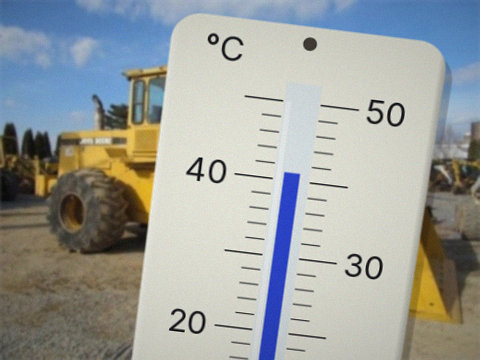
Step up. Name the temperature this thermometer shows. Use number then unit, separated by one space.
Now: 41 °C
